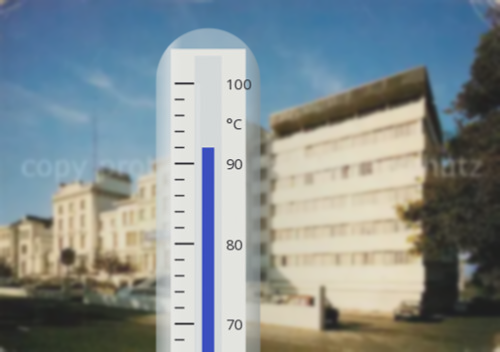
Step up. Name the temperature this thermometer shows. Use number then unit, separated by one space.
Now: 92 °C
